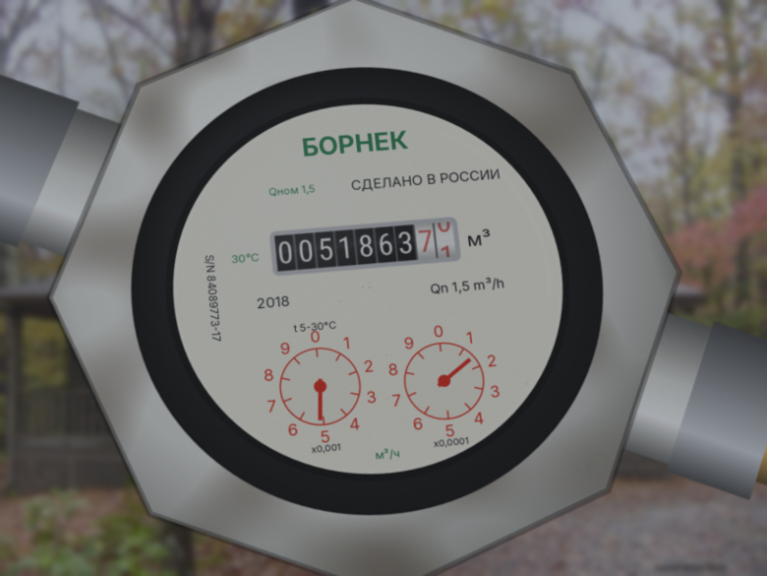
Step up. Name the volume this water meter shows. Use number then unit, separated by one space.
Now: 51863.7051 m³
